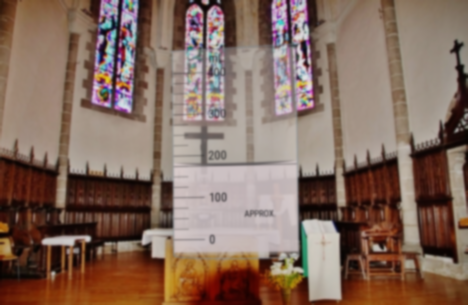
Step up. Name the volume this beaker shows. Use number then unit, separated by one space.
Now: 175 mL
